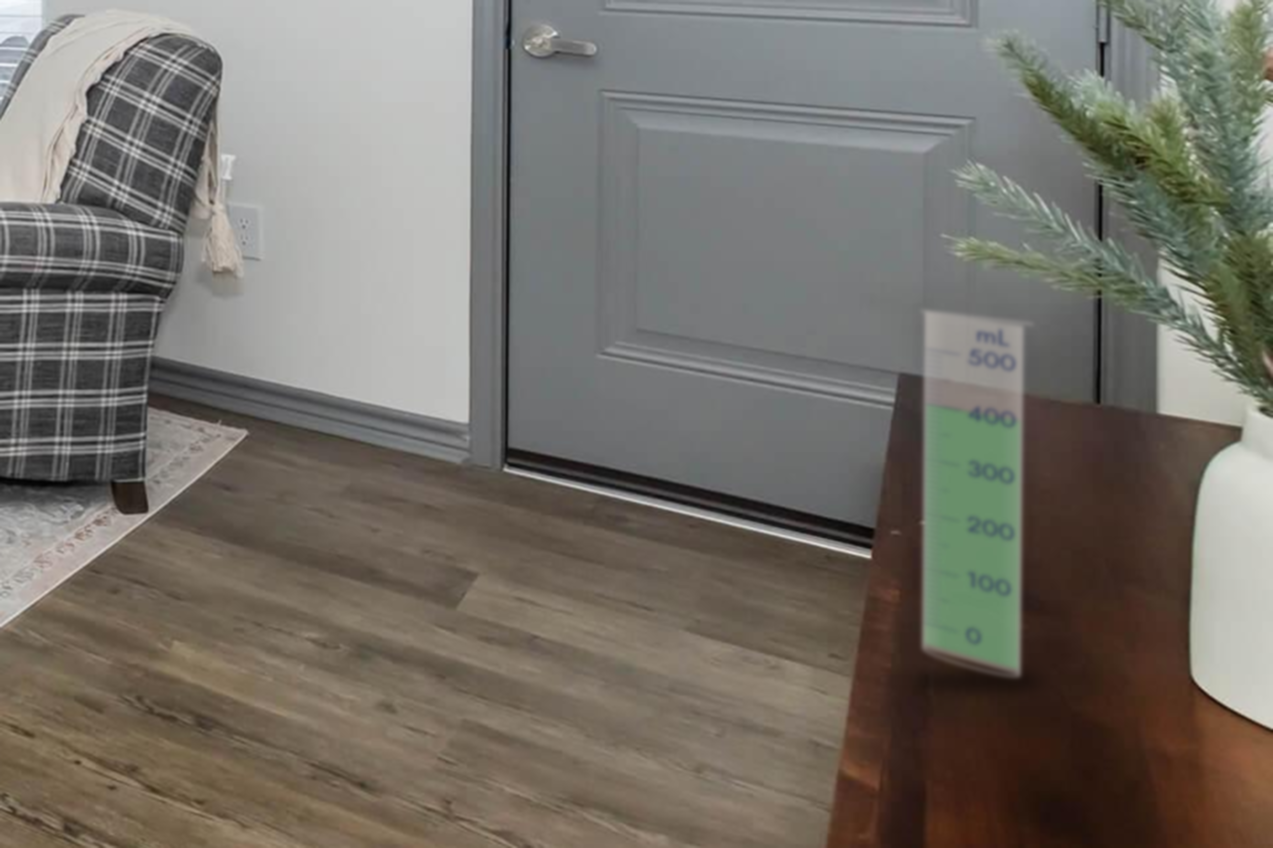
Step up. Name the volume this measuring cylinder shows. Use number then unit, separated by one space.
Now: 400 mL
